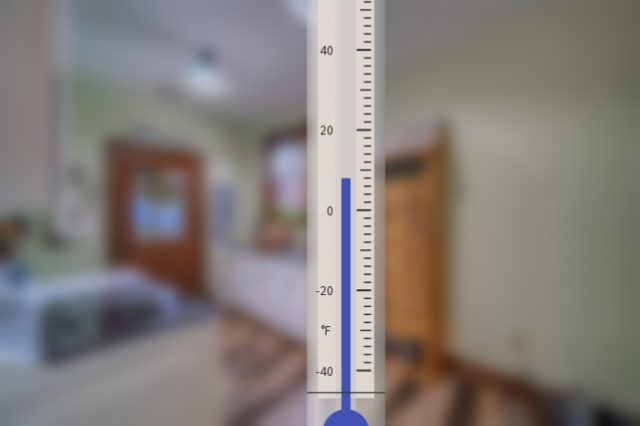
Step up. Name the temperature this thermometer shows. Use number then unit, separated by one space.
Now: 8 °F
